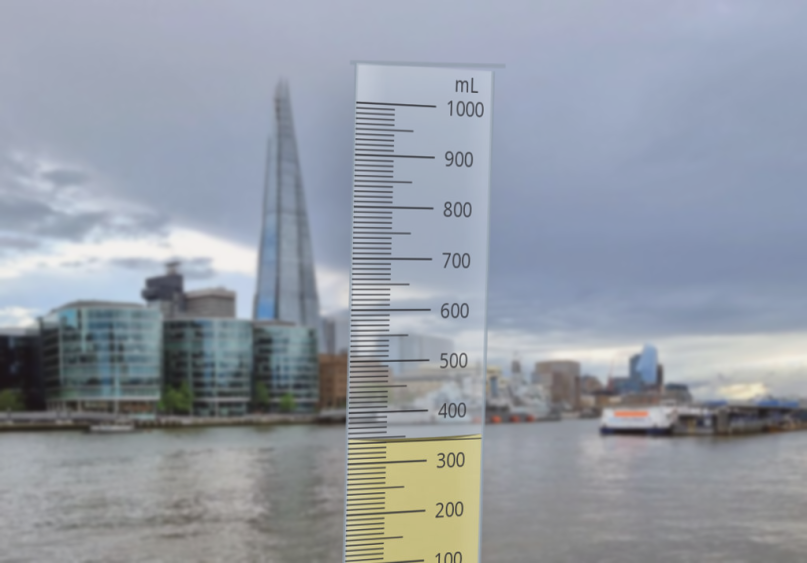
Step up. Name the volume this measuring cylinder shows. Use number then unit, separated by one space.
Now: 340 mL
